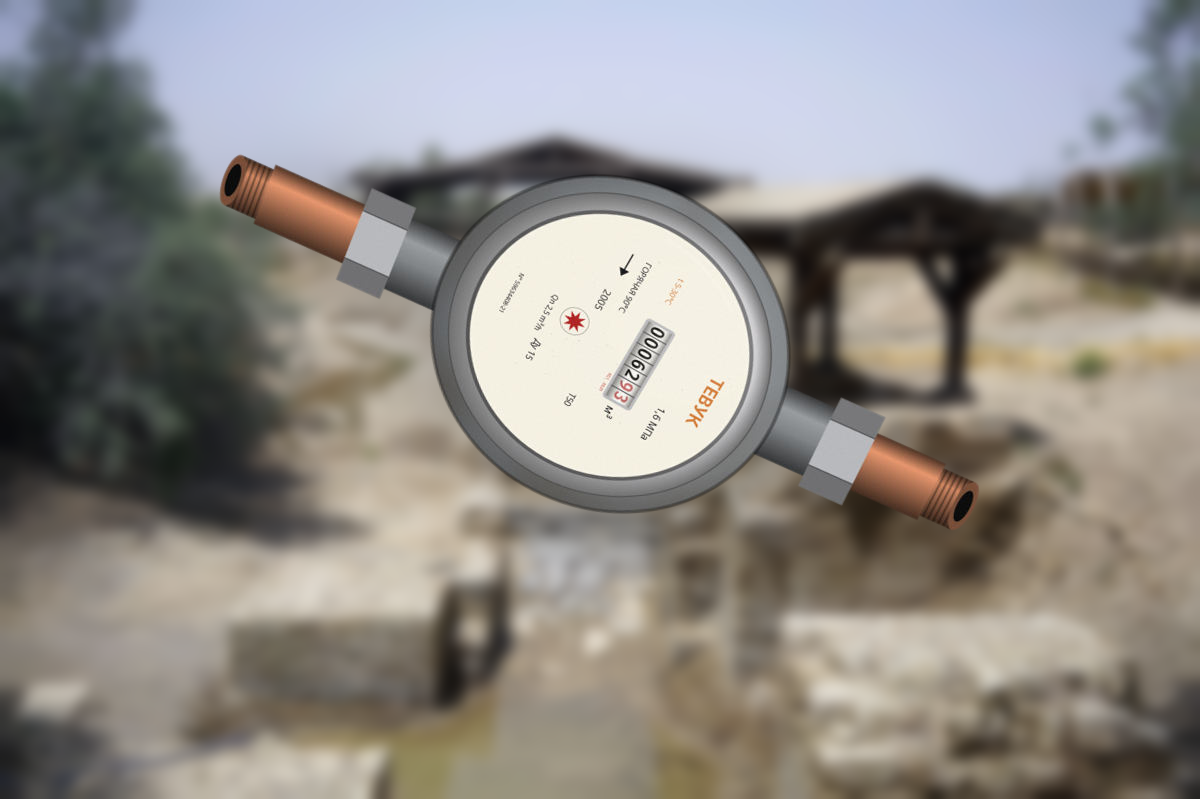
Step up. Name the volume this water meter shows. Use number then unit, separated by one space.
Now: 62.93 m³
